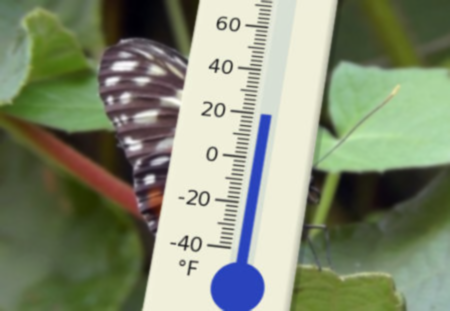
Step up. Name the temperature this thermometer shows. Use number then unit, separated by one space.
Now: 20 °F
